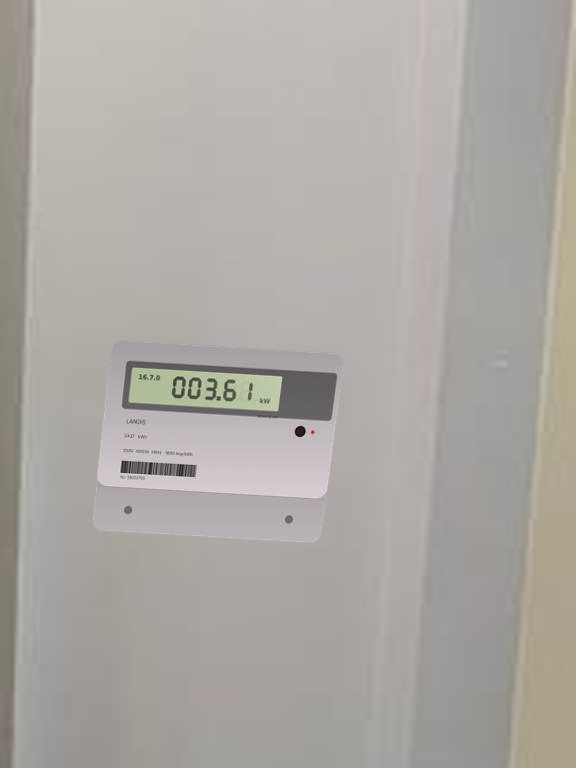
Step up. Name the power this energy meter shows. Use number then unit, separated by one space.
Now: 3.61 kW
